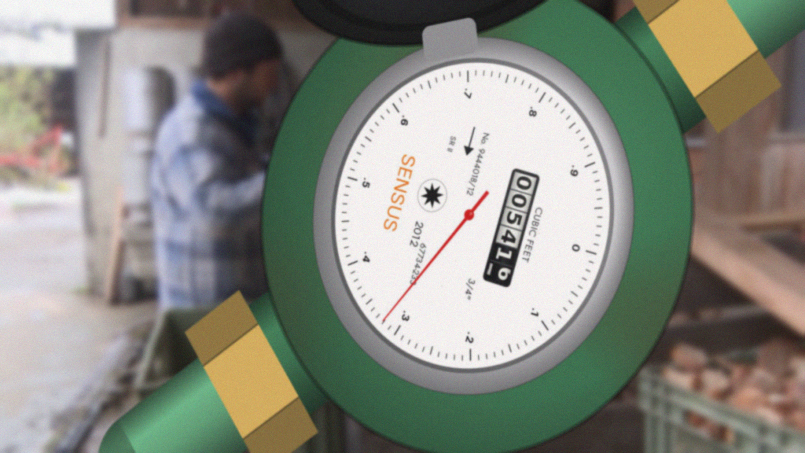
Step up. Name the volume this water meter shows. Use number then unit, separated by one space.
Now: 5416.32 ft³
